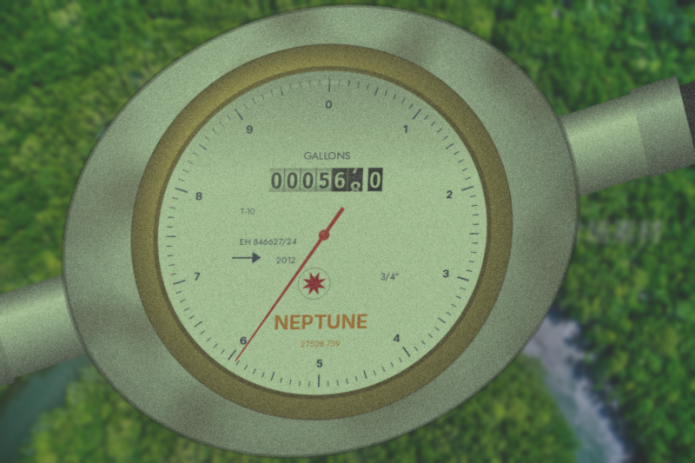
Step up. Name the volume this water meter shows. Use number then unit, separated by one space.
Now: 5675.9 gal
